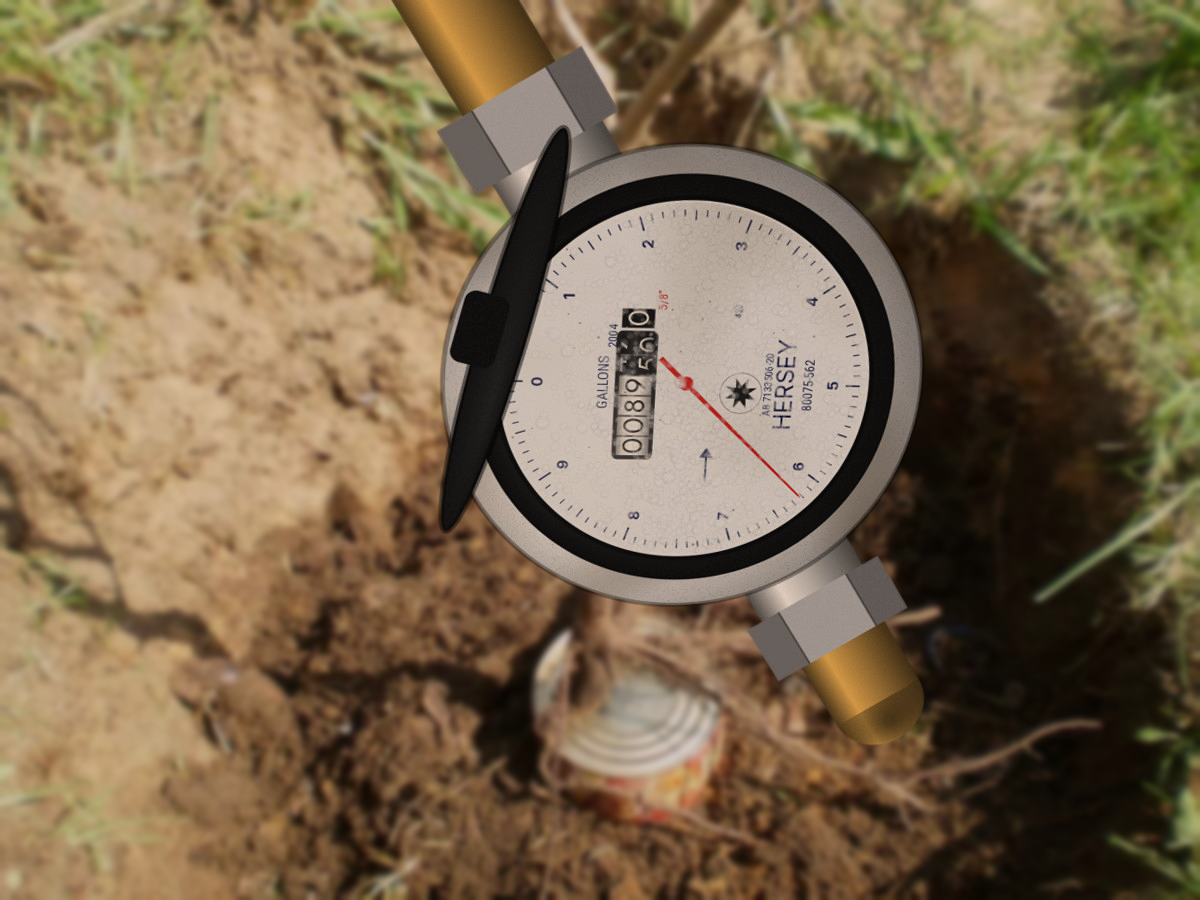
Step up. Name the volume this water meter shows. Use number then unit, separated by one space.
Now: 89496.2 gal
